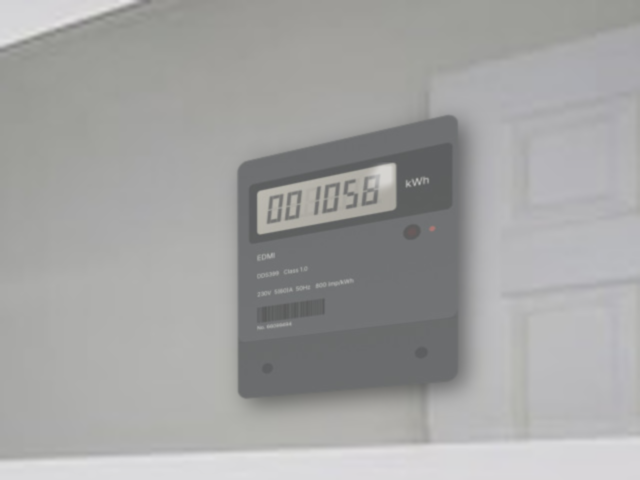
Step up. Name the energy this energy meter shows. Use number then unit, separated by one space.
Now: 1058 kWh
